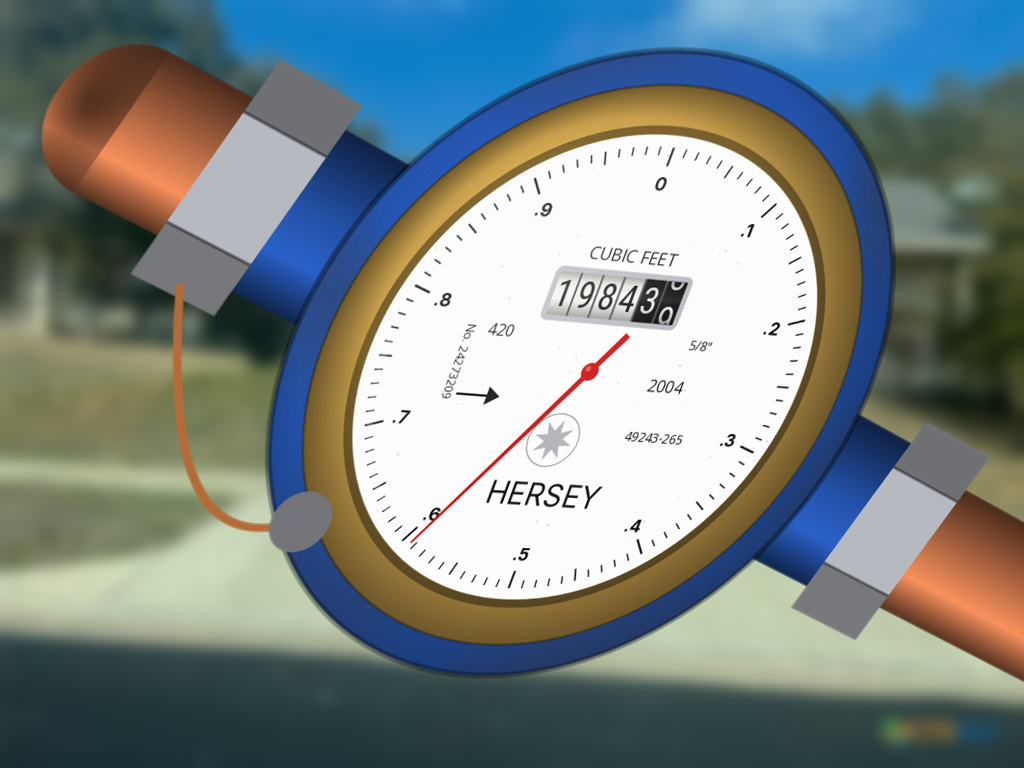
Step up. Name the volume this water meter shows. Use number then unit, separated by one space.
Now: 198438.59 ft³
